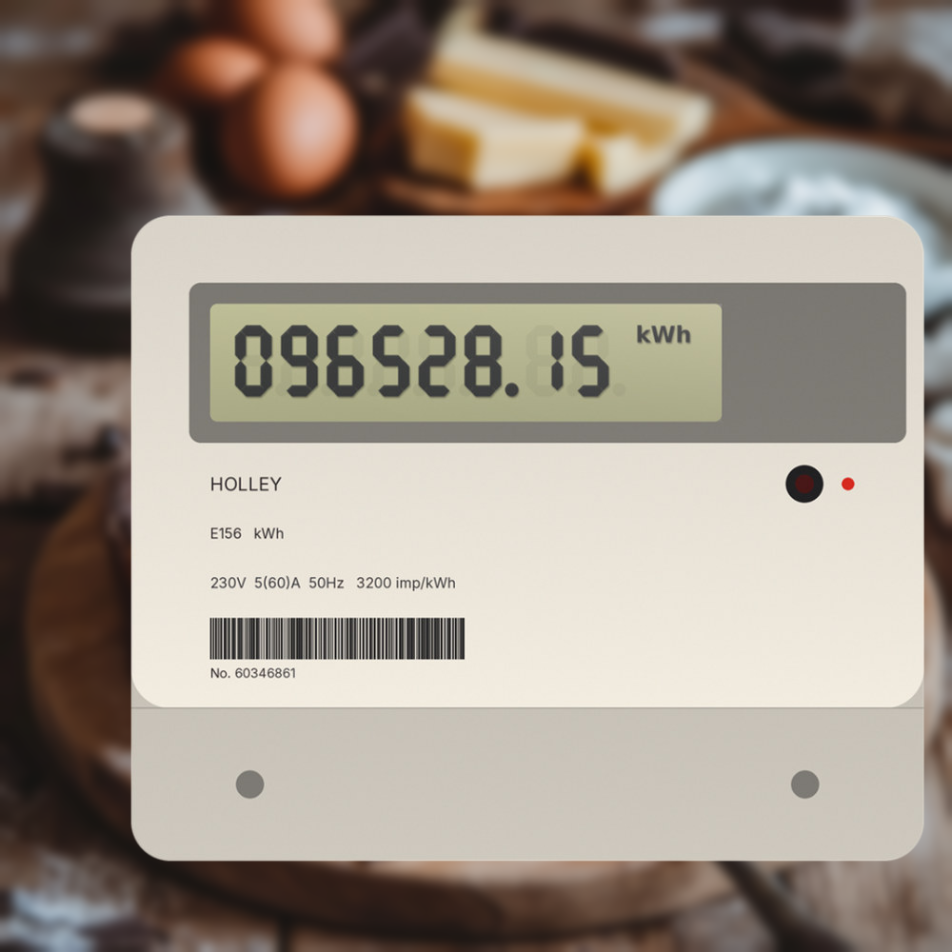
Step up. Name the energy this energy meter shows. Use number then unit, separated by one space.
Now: 96528.15 kWh
